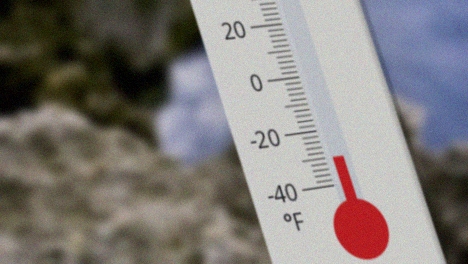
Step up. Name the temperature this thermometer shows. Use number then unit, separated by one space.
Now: -30 °F
